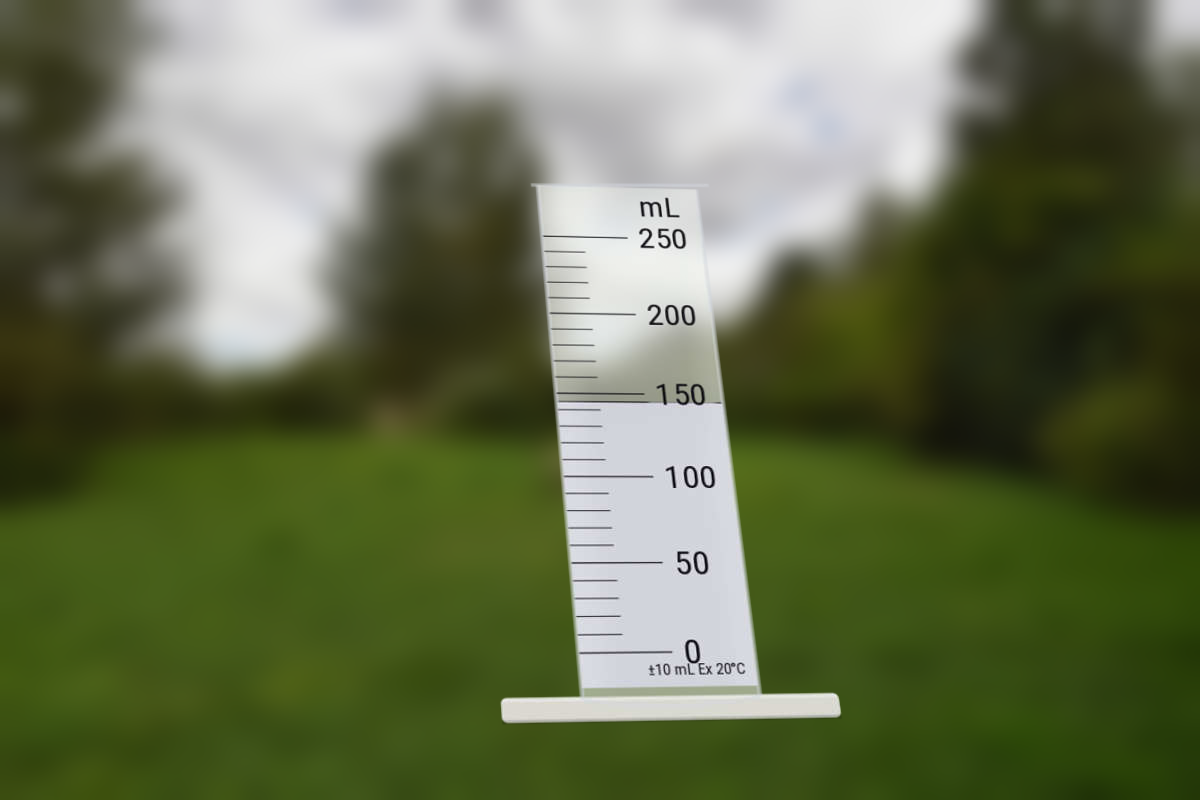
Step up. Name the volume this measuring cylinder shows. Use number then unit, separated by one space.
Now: 145 mL
